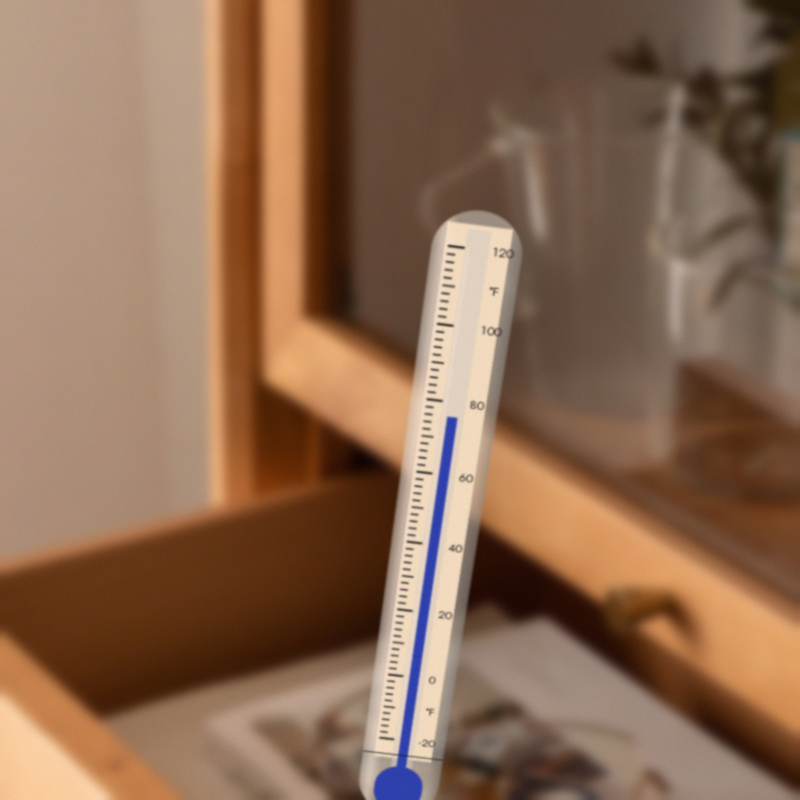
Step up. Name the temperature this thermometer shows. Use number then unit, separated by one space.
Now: 76 °F
